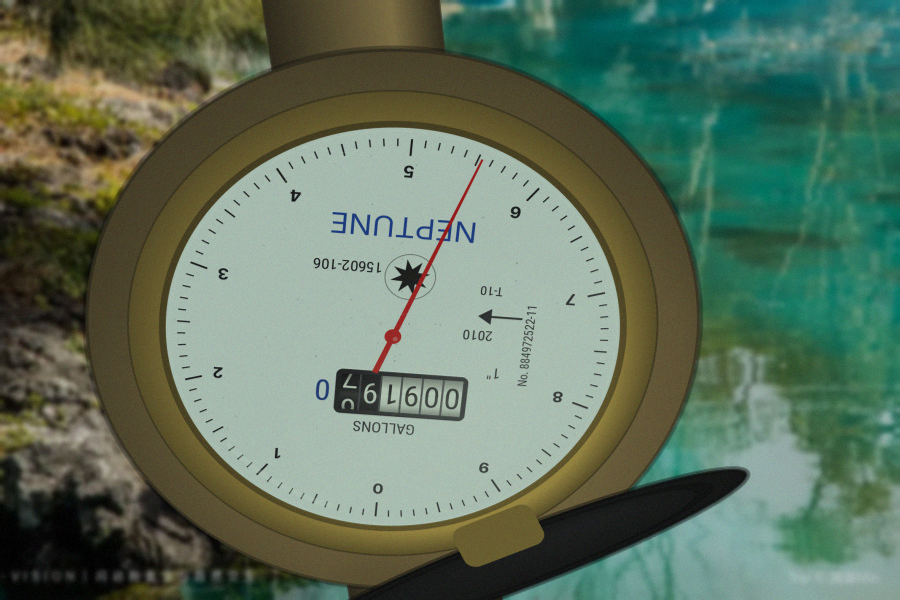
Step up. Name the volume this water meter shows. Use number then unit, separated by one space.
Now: 91965.5 gal
